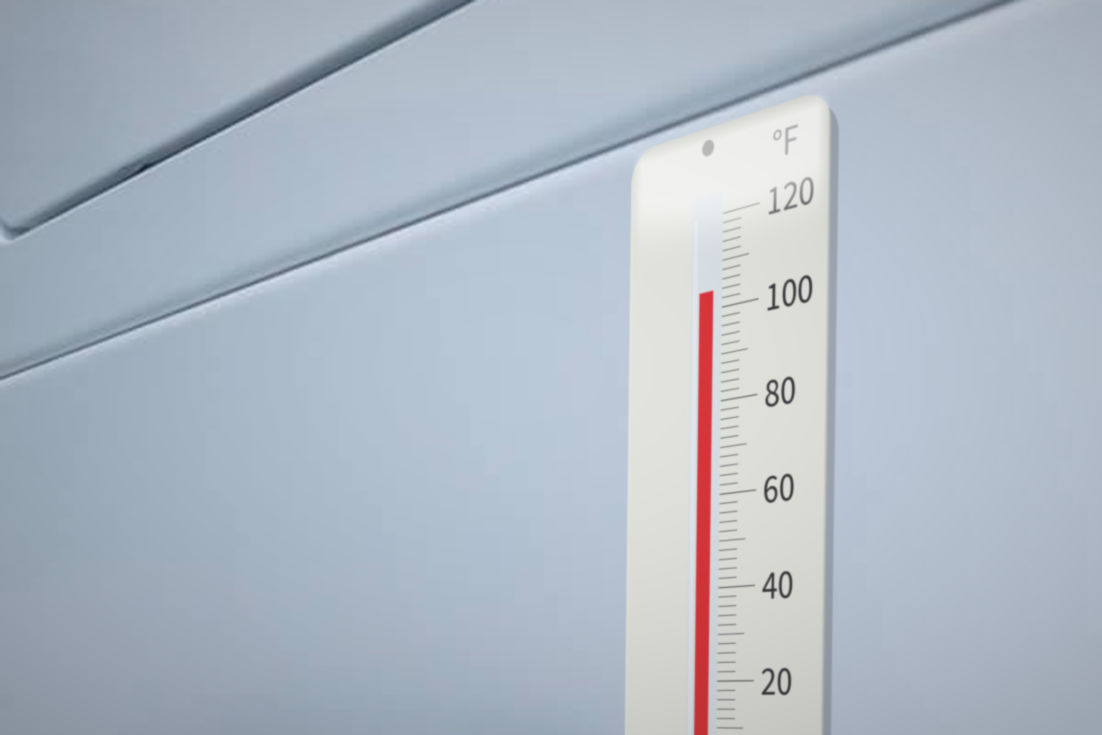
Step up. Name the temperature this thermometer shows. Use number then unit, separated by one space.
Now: 104 °F
